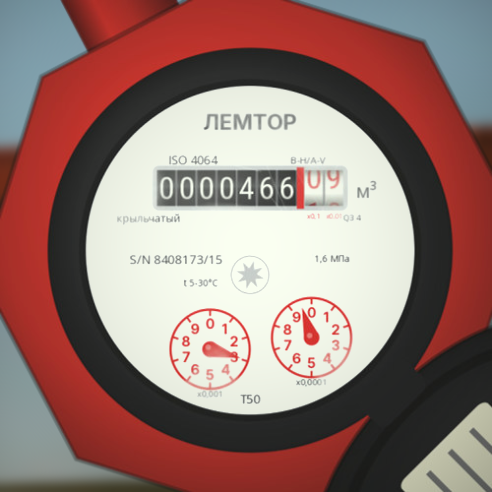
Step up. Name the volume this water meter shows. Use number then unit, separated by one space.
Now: 466.0929 m³
